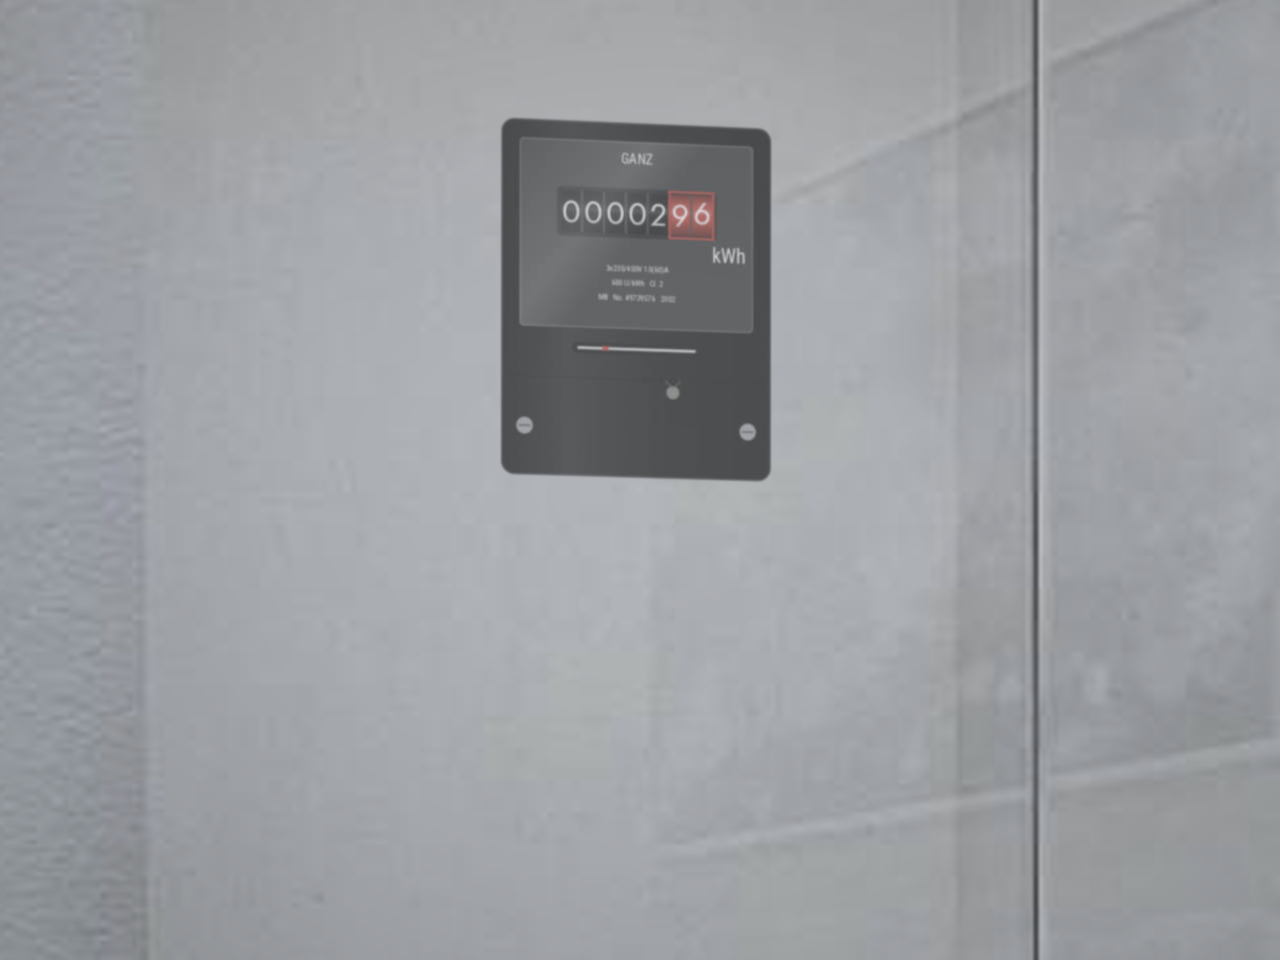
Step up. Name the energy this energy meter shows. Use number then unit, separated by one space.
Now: 2.96 kWh
